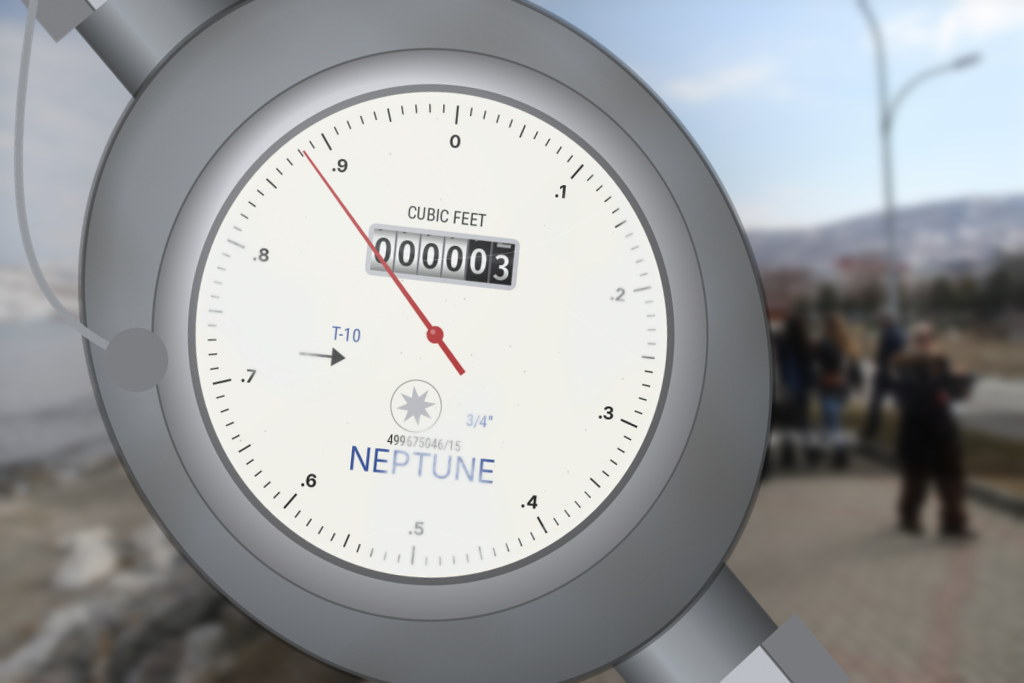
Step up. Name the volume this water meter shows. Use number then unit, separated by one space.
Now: 2.88 ft³
